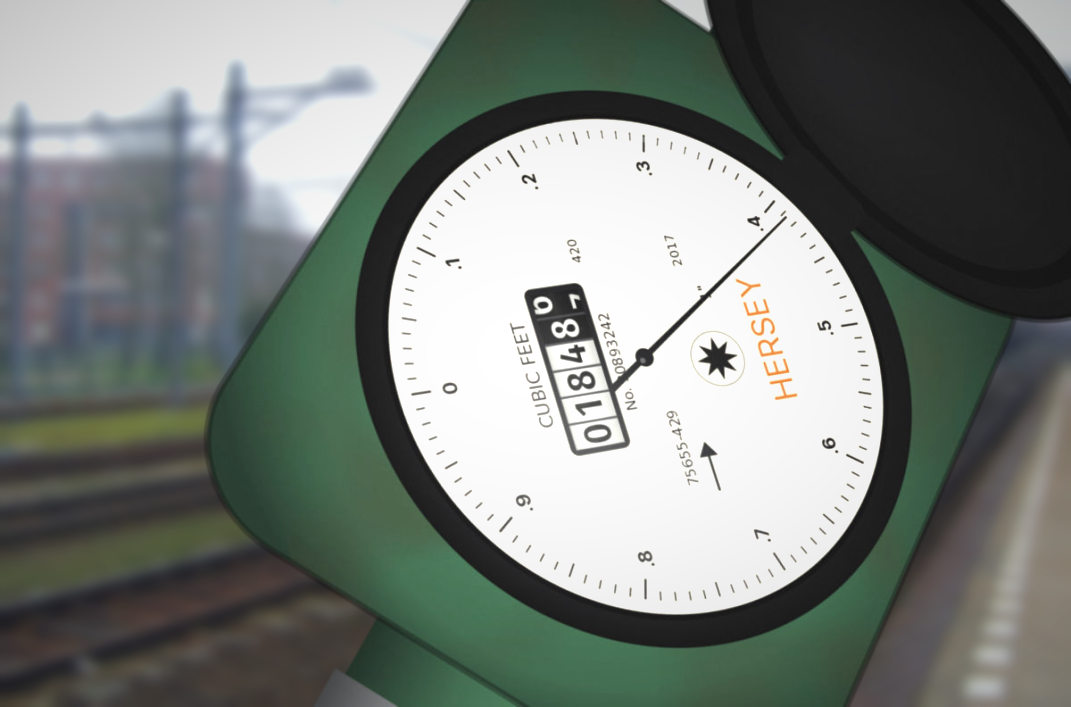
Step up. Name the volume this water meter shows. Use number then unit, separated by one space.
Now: 18486.41 ft³
